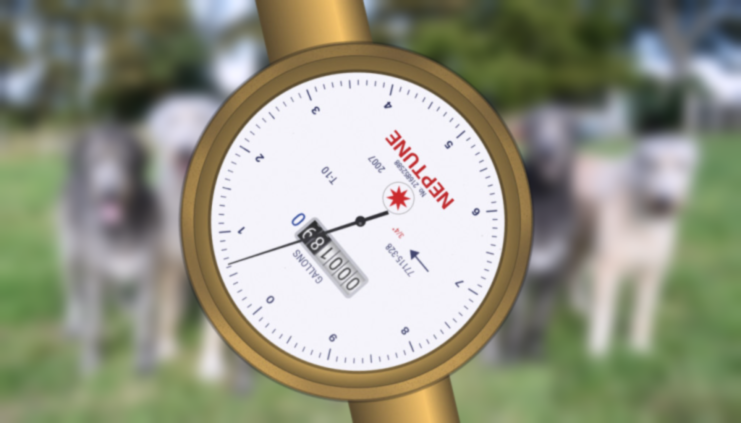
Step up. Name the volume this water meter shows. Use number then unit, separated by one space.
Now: 1890.6 gal
